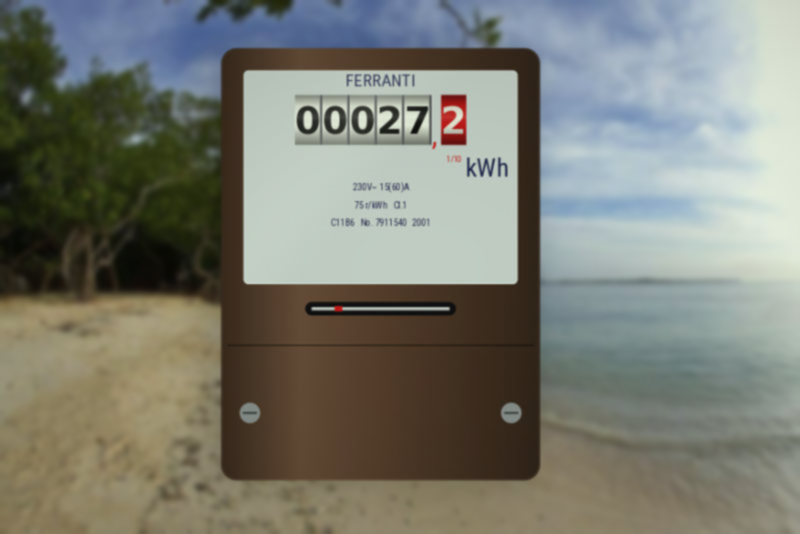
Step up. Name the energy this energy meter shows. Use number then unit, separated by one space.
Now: 27.2 kWh
